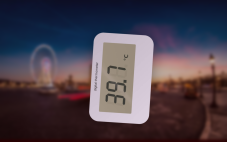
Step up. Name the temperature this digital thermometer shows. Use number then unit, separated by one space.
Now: 39.7 °C
